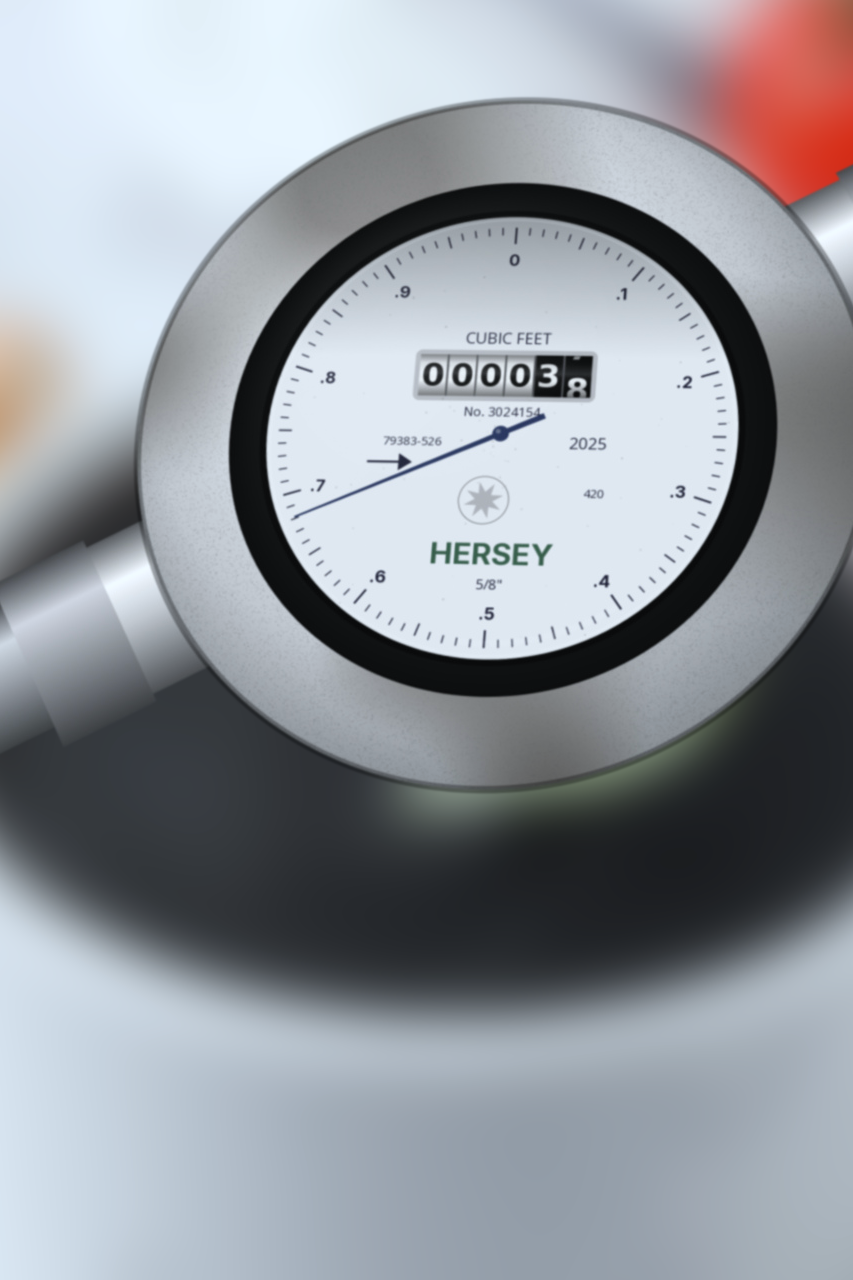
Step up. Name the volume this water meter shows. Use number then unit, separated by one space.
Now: 37.68 ft³
